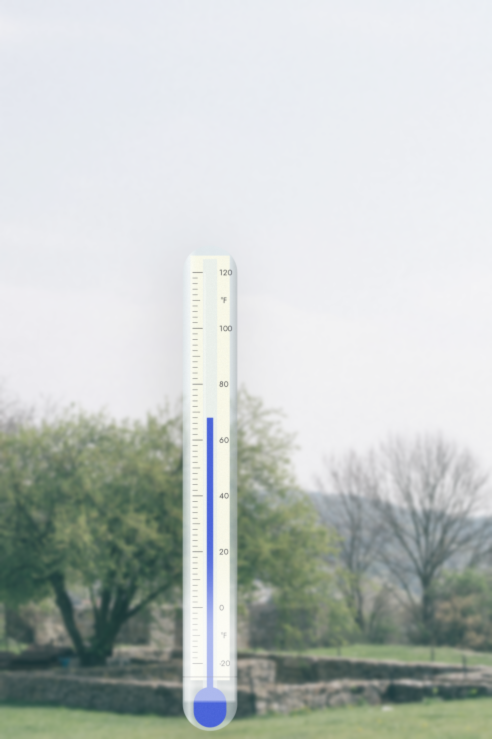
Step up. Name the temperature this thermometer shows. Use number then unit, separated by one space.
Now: 68 °F
